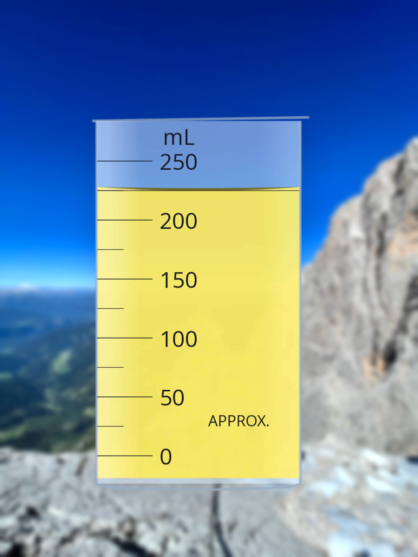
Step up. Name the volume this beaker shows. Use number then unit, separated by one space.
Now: 225 mL
